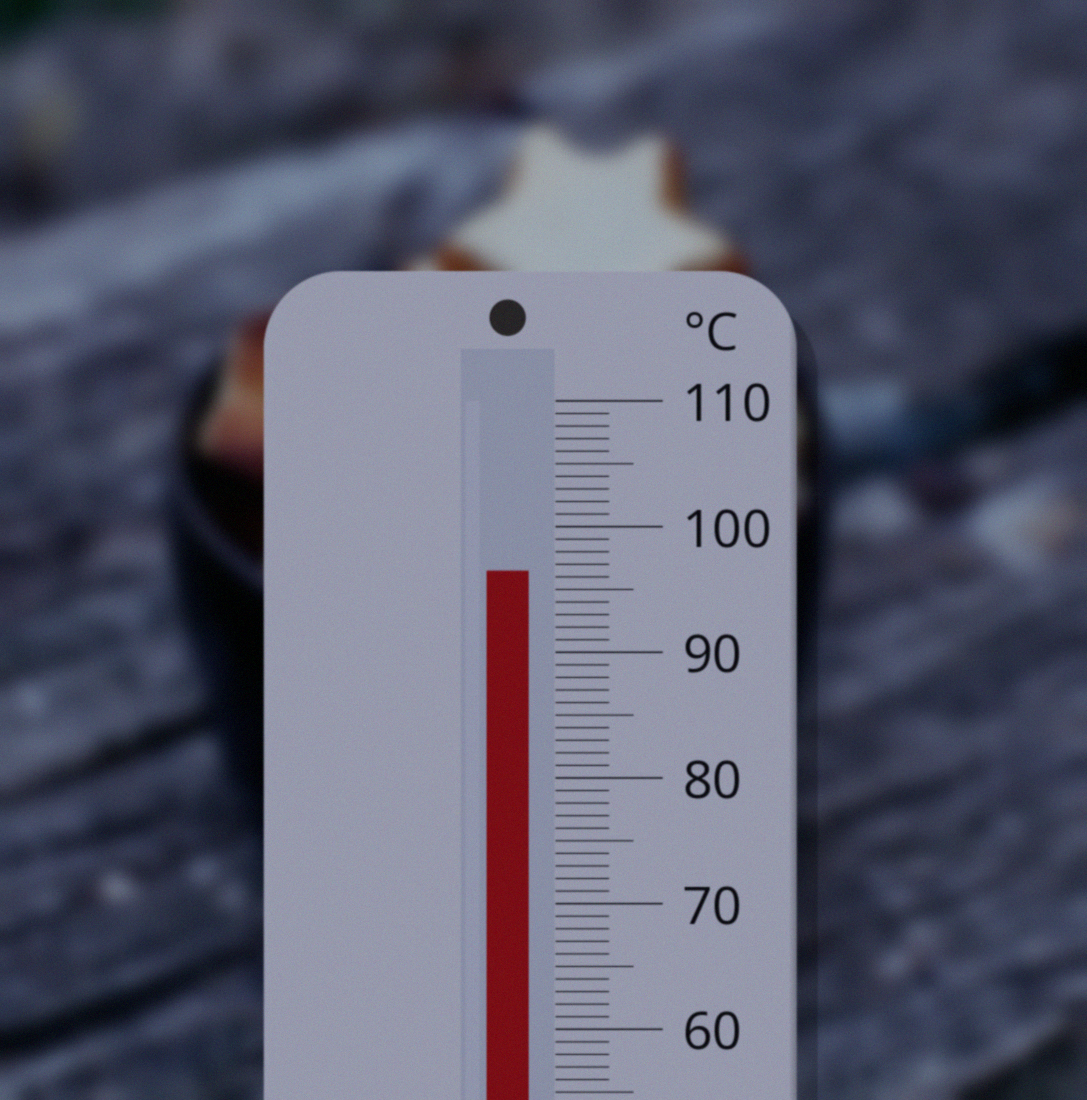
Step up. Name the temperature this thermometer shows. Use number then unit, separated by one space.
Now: 96.5 °C
